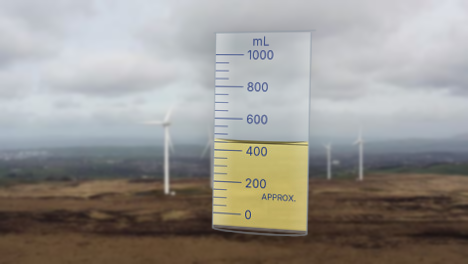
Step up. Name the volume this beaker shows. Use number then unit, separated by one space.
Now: 450 mL
